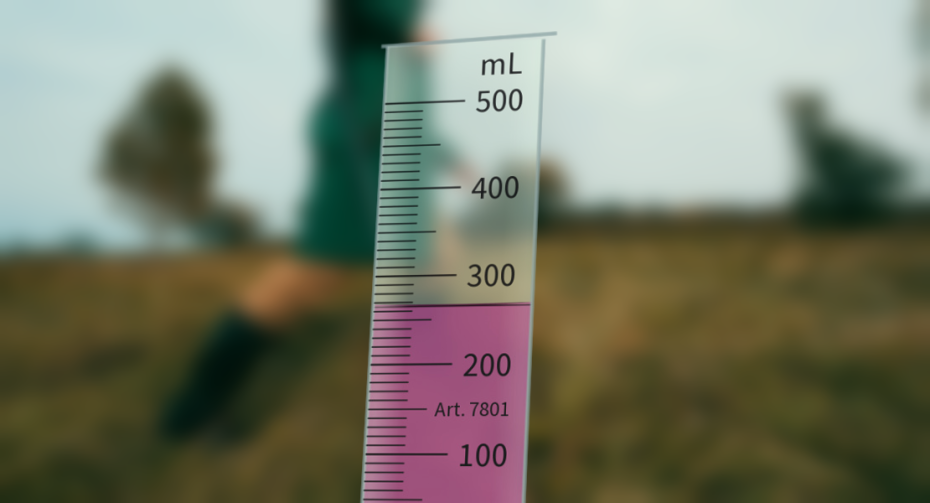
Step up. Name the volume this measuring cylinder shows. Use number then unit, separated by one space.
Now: 265 mL
